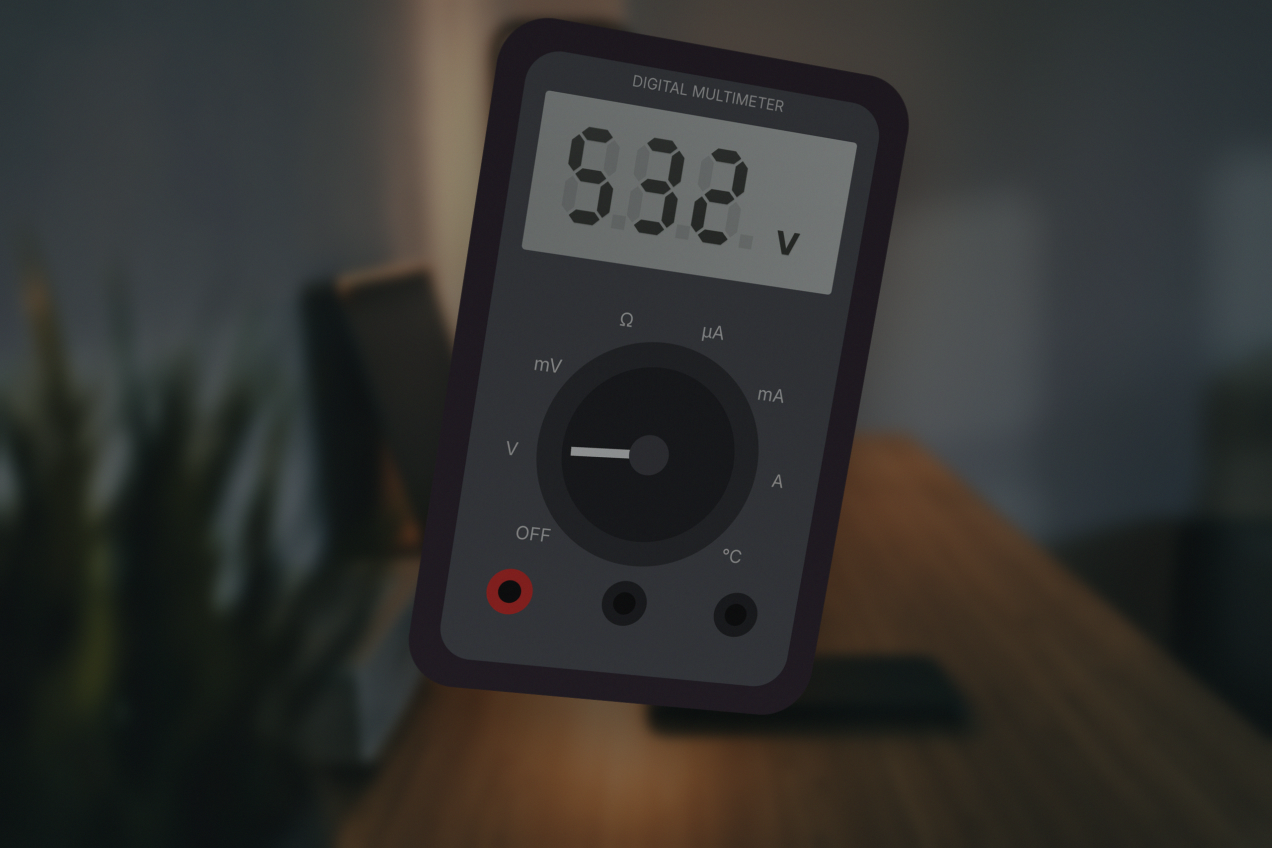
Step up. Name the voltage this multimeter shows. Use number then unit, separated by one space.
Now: 532 V
